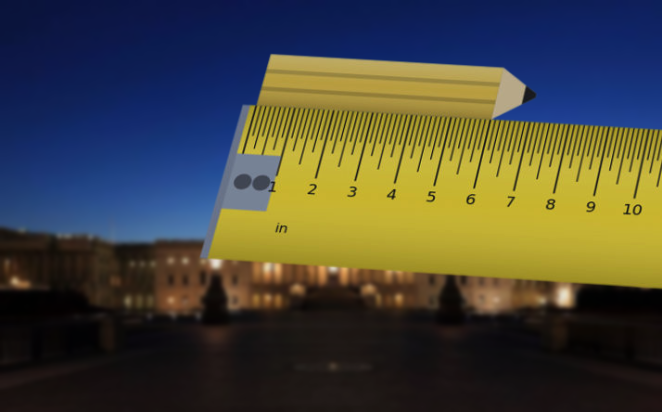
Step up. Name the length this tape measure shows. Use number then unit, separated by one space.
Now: 7 in
